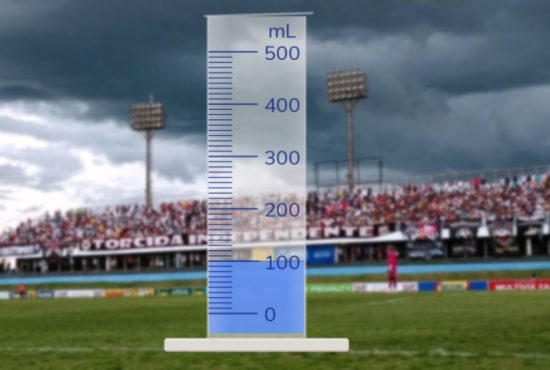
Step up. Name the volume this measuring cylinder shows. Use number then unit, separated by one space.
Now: 100 mL
